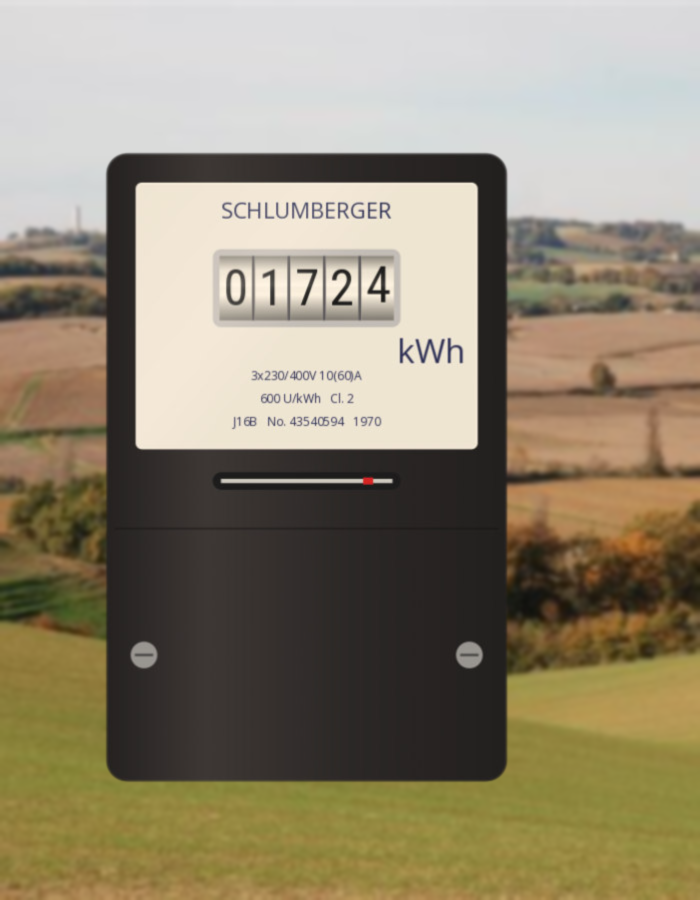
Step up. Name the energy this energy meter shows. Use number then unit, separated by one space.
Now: 1724 kWh
